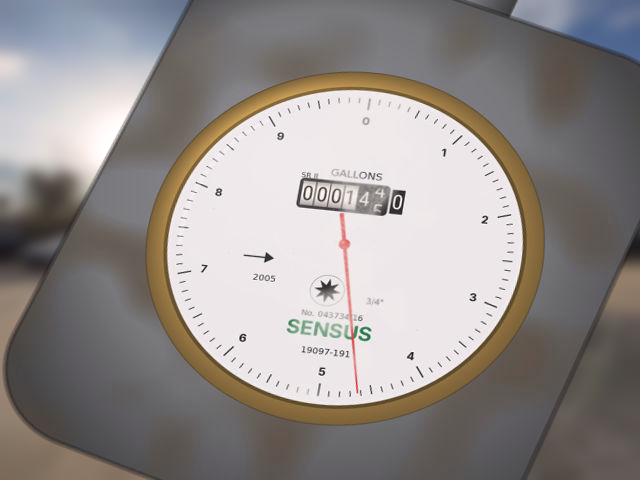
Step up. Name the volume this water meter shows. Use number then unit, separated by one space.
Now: 1444.6 gal
